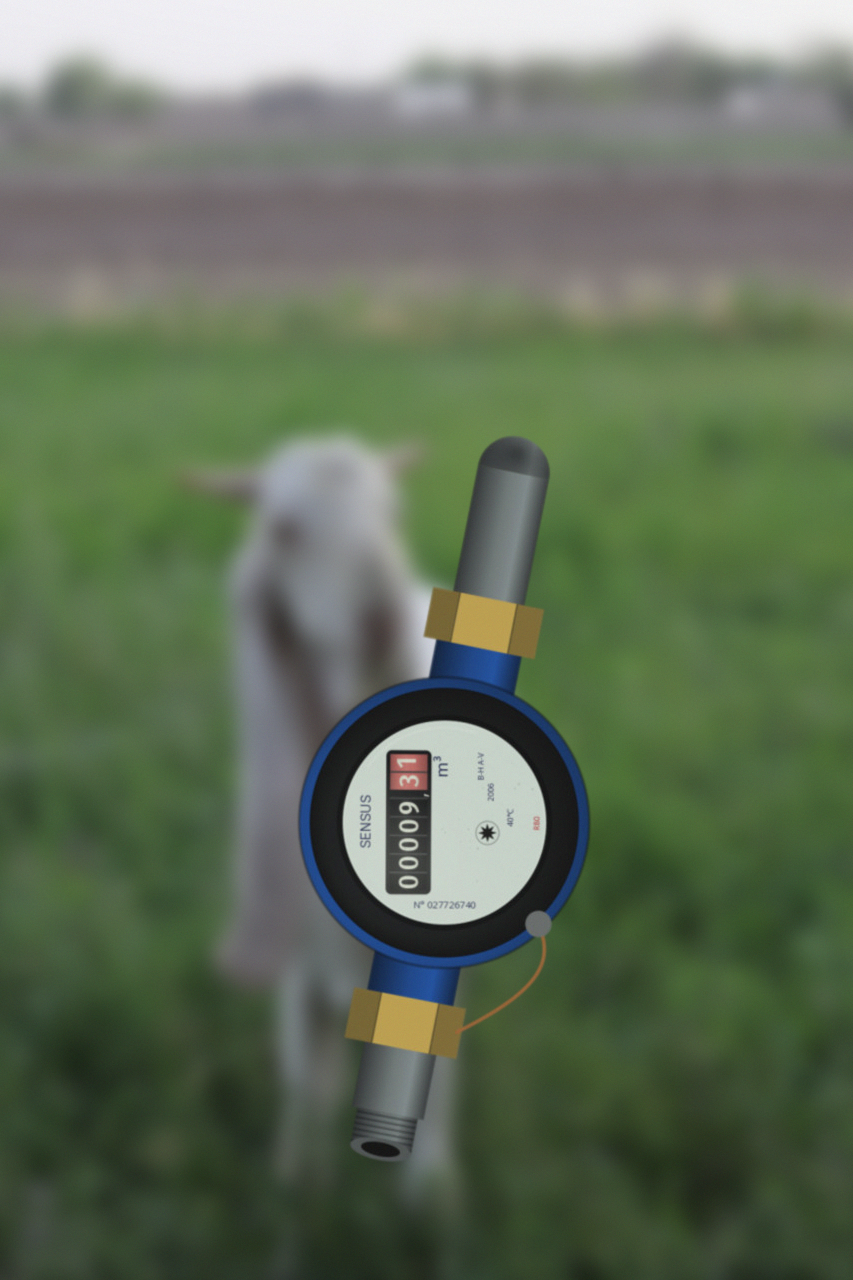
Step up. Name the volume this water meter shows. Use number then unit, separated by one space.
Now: 9.31 m³
